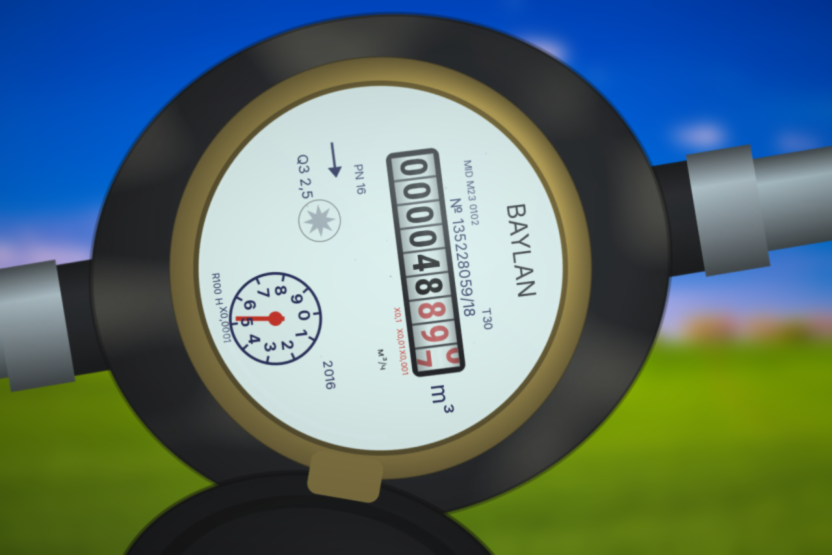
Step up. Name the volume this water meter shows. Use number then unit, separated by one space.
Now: 48.8965 m³
